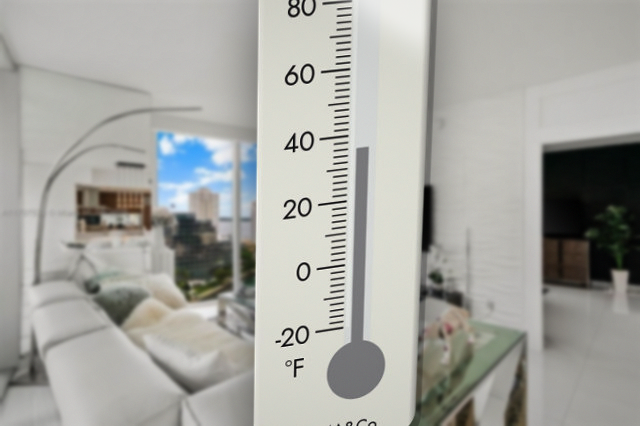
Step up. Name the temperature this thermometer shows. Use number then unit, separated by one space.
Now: 36 °F
